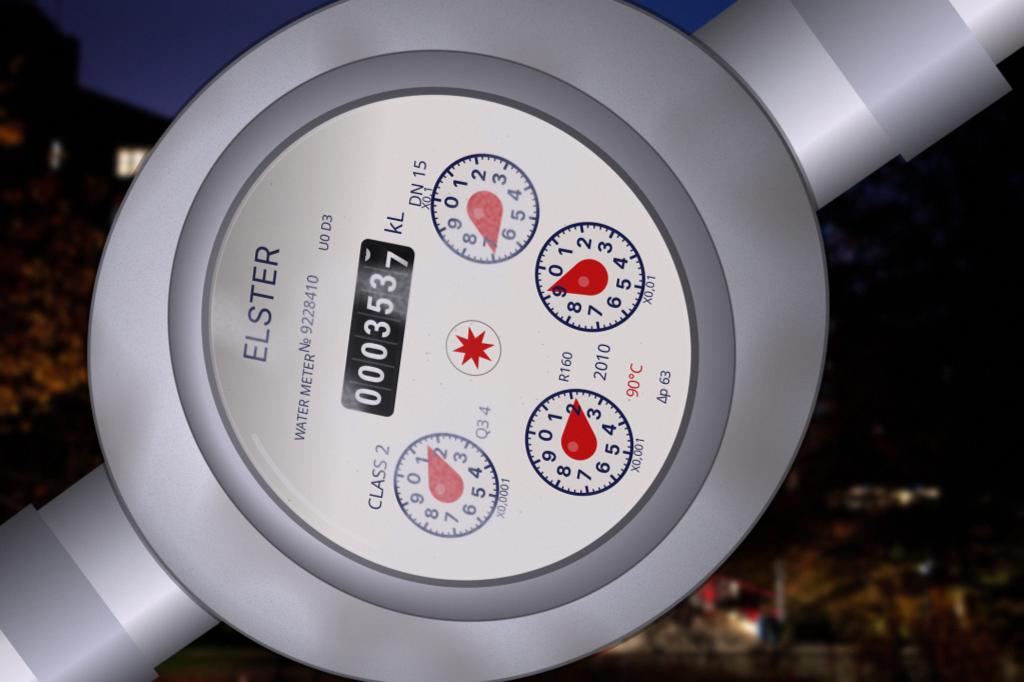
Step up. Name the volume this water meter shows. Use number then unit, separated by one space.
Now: 3536.6921 kL
